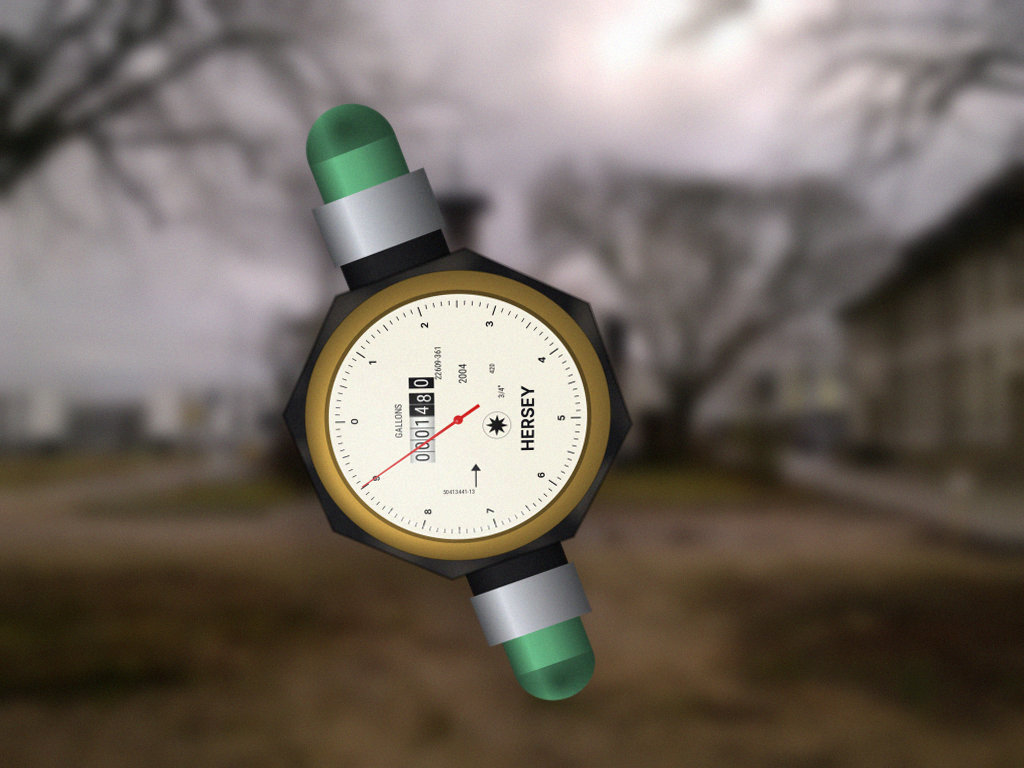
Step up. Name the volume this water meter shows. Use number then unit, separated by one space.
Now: 1479.0 gal
